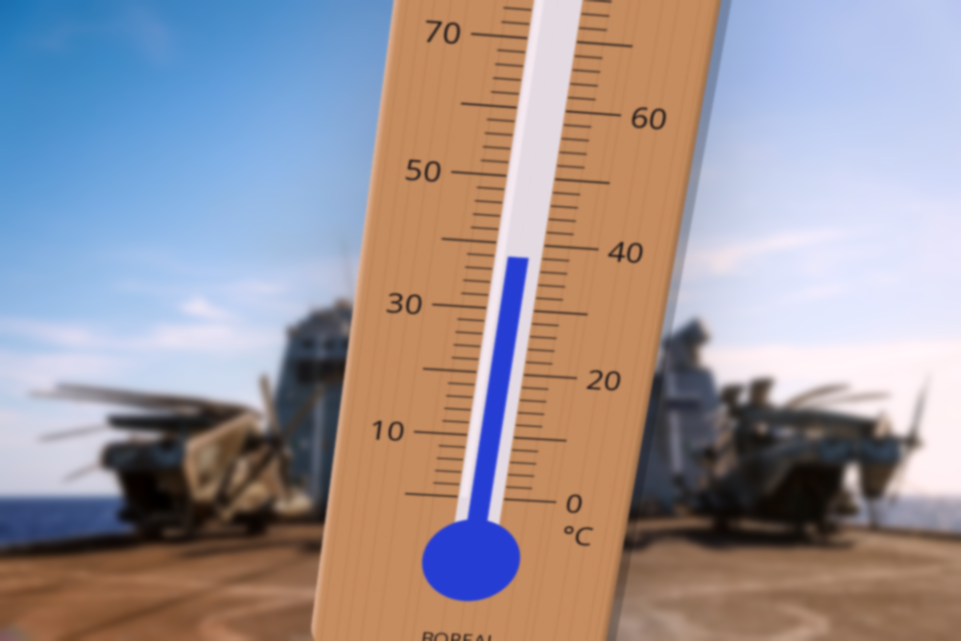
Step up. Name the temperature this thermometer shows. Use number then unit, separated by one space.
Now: 38 °C
